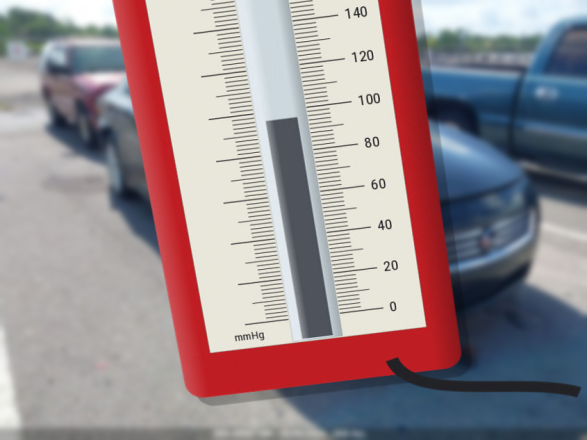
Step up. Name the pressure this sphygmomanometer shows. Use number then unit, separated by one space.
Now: 96 mmHg
